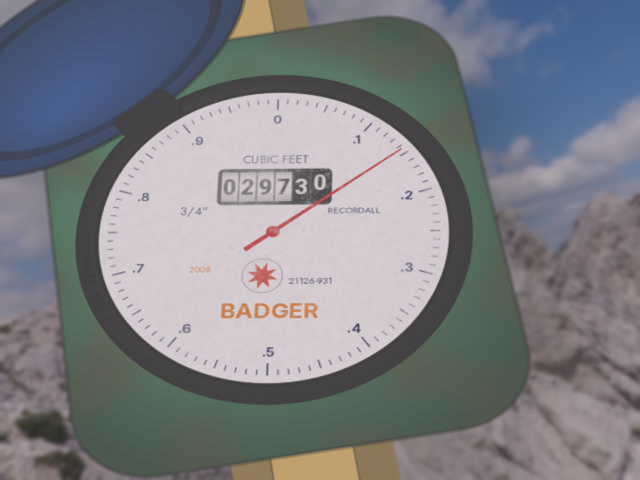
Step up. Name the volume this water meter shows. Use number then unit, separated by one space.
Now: 29730.14 ft³
